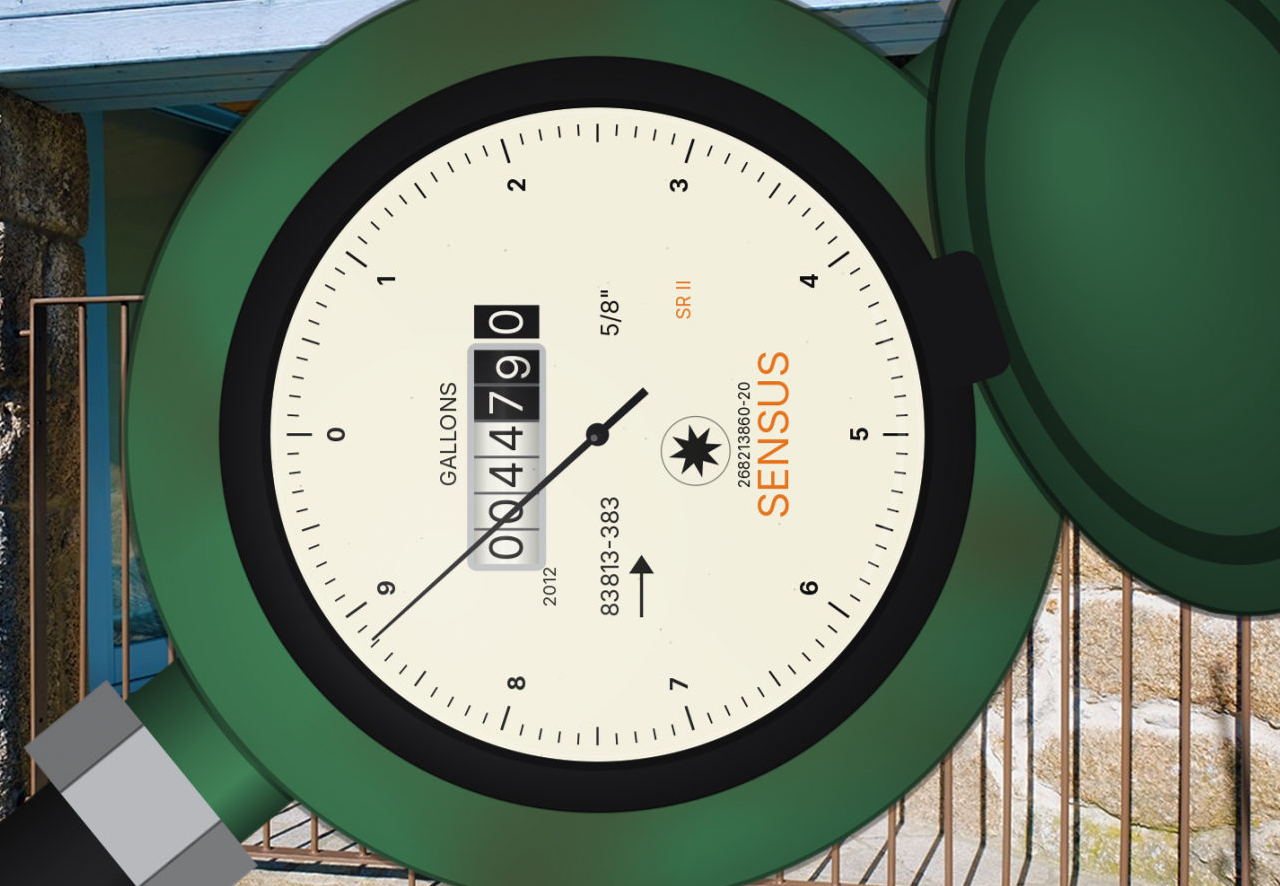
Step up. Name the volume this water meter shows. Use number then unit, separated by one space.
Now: 44788.8 gal
